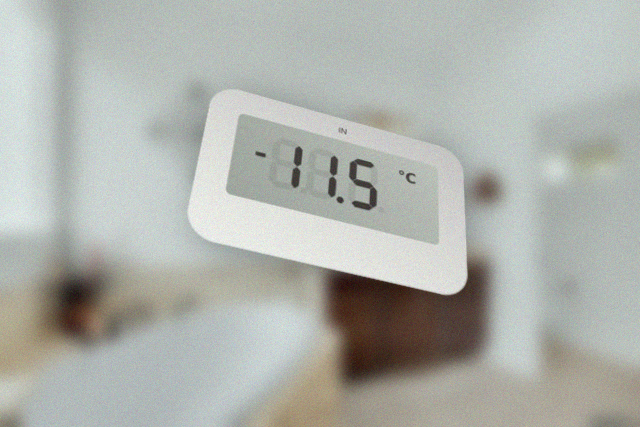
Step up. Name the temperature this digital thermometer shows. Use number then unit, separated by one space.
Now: -11.5 °C
